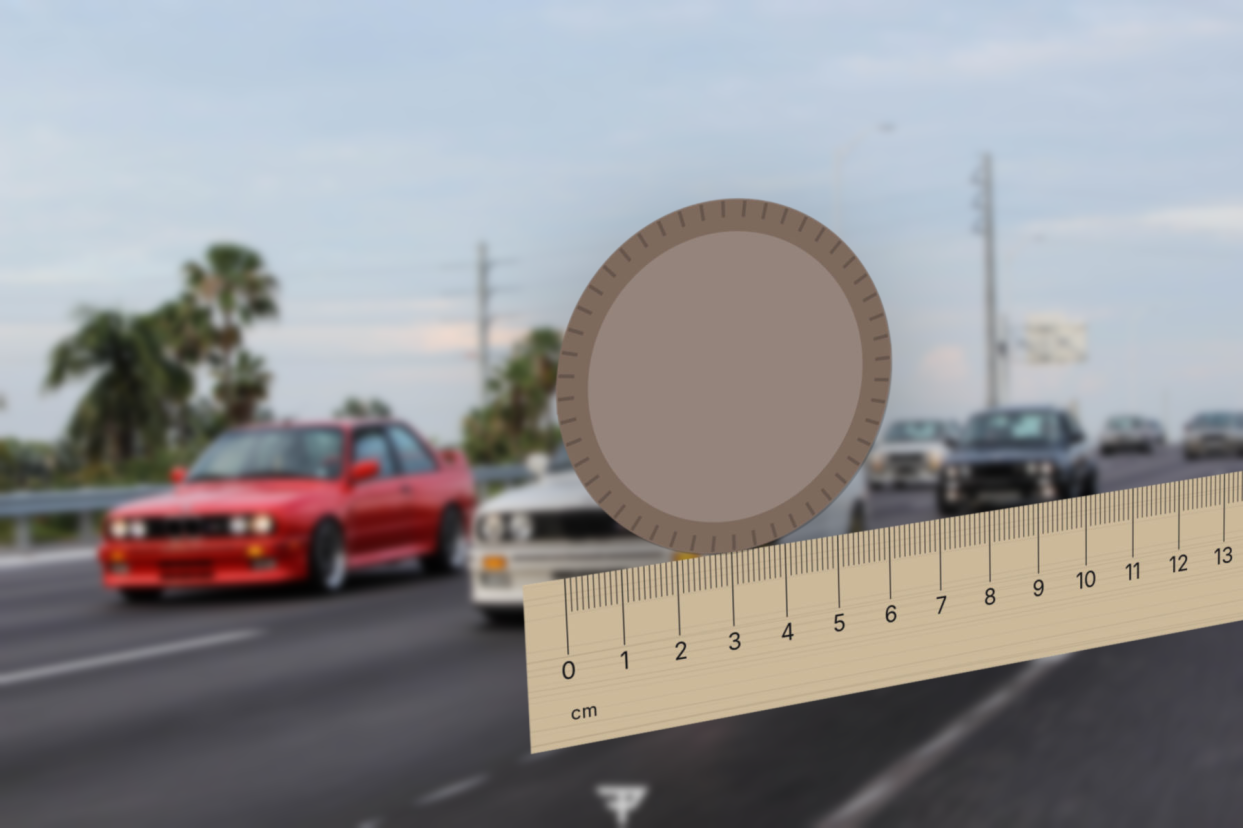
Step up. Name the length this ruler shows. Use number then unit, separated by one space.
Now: 6.1 cm
